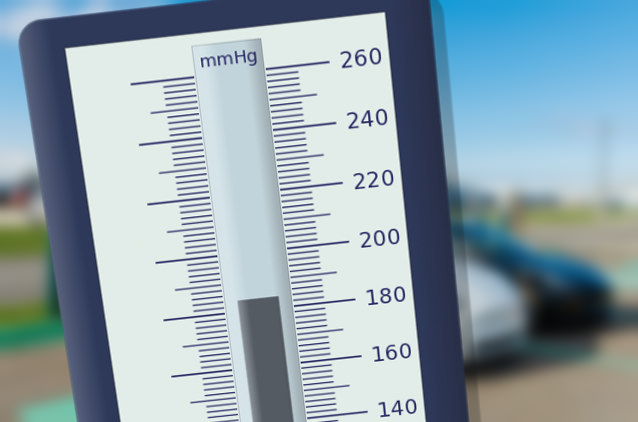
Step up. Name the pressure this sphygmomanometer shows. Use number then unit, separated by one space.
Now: 184 mmHg
